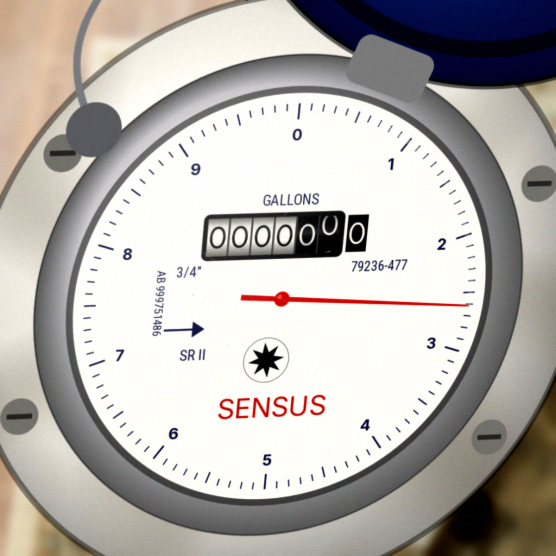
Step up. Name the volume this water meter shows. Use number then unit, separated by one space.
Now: 2.6 gal
